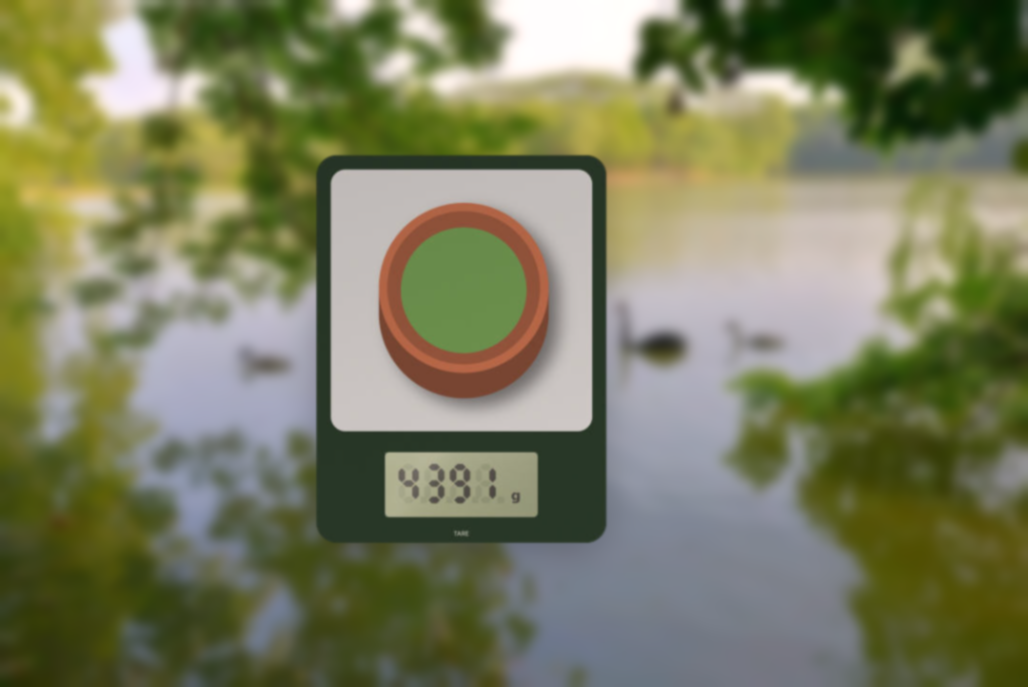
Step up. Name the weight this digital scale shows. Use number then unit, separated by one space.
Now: 4391 g
